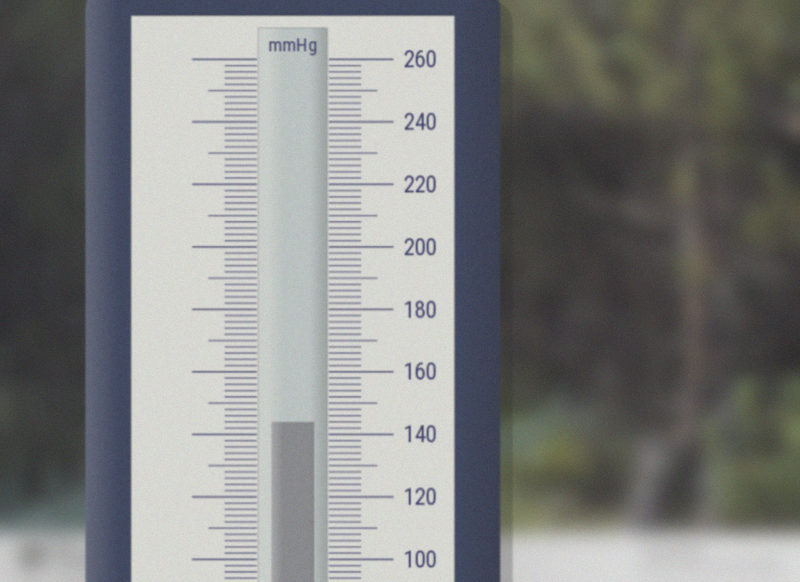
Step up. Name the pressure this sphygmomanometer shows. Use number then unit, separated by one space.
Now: 144 mmHg
